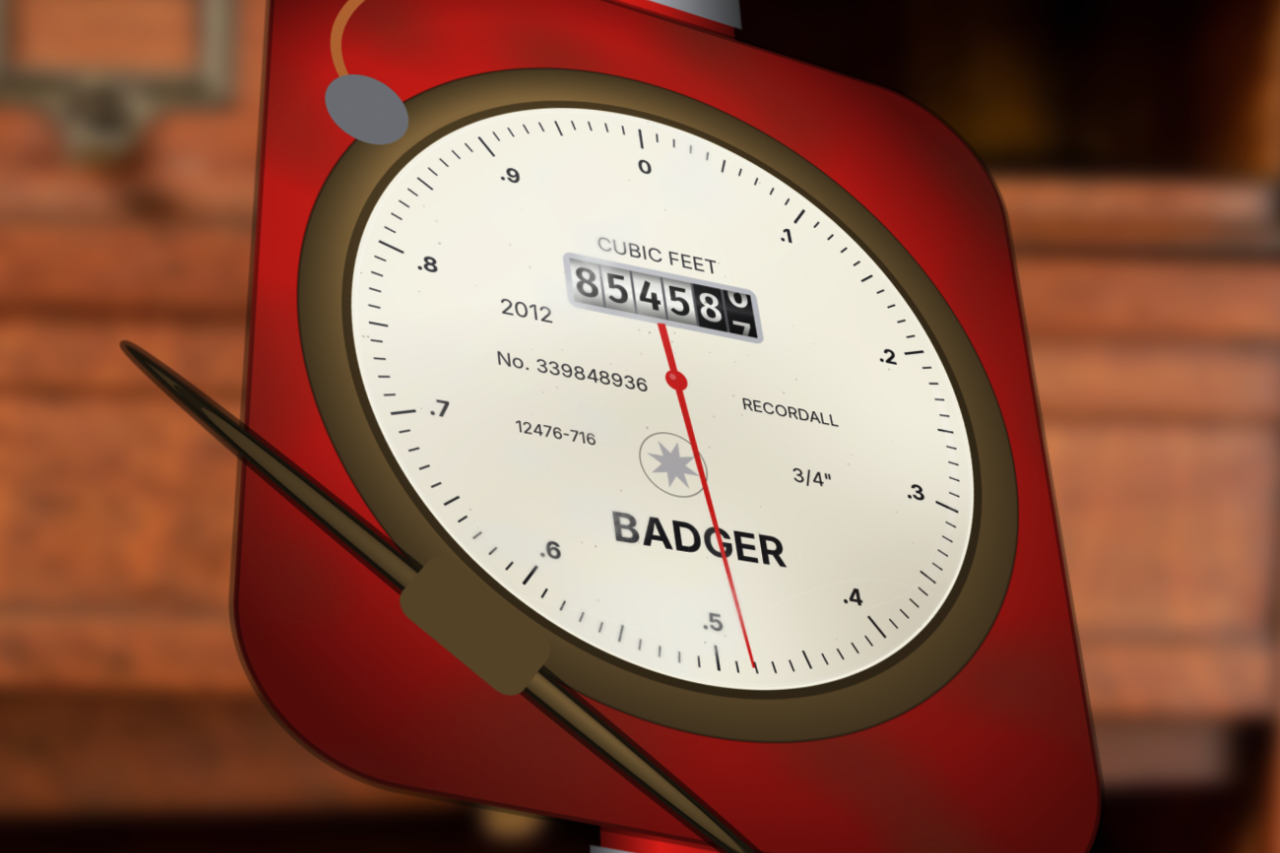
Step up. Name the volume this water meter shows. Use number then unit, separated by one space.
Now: 854586.48 ft³
